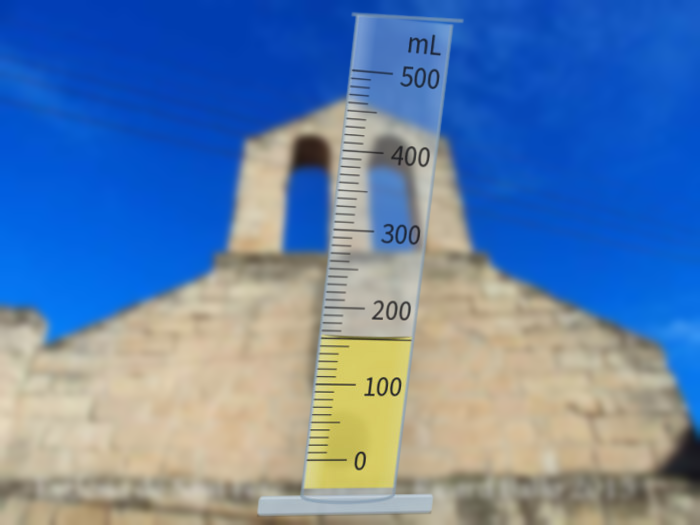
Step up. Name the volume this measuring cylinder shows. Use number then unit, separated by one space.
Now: 160 mL
